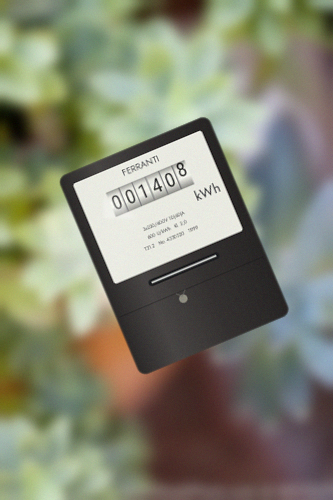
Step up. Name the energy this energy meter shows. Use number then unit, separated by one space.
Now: 1408 kWh
